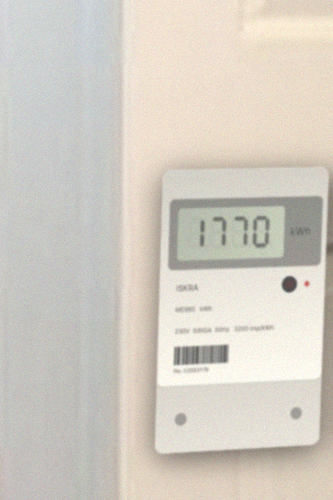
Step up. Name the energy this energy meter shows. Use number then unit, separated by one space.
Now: 1770 kWh
